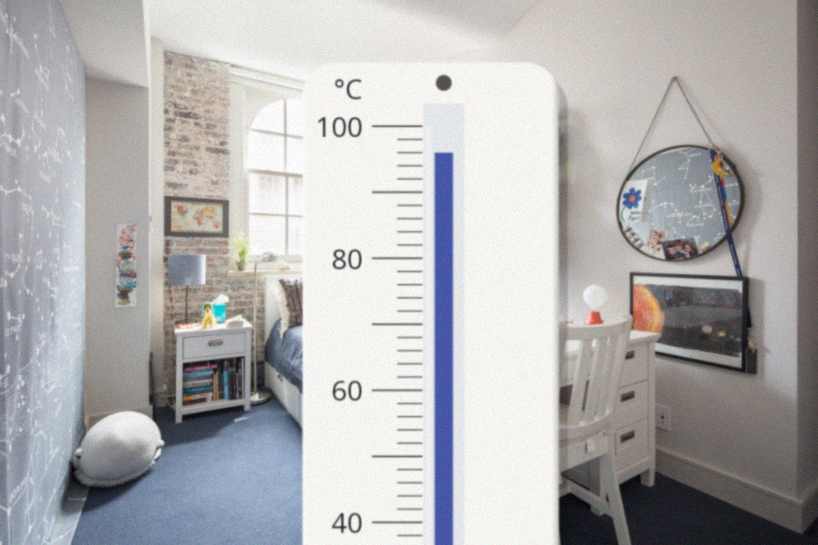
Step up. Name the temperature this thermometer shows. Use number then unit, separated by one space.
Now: 96 °C
